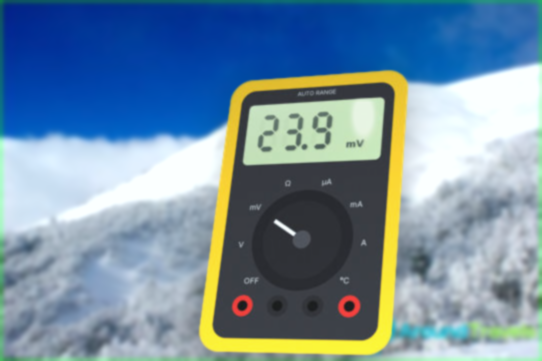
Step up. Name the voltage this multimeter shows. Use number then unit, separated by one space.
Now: 23.9 mV
